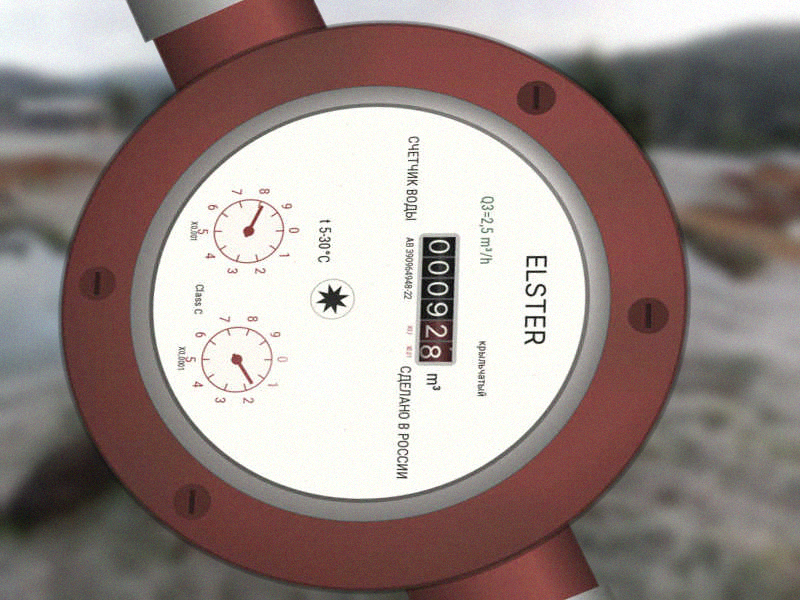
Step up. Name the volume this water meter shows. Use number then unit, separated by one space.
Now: 9.2781 m³
